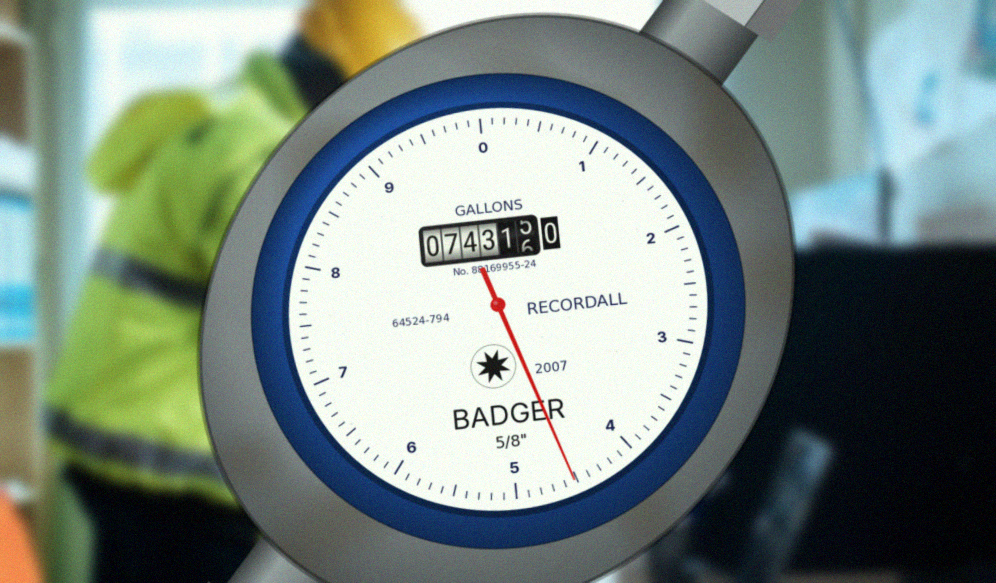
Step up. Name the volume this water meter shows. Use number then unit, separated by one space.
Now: 743154.5 gal
